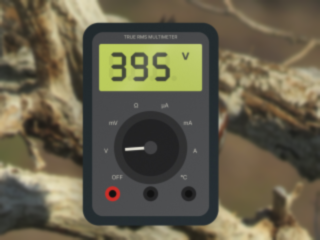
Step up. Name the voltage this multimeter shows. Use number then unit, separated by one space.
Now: 395 V
